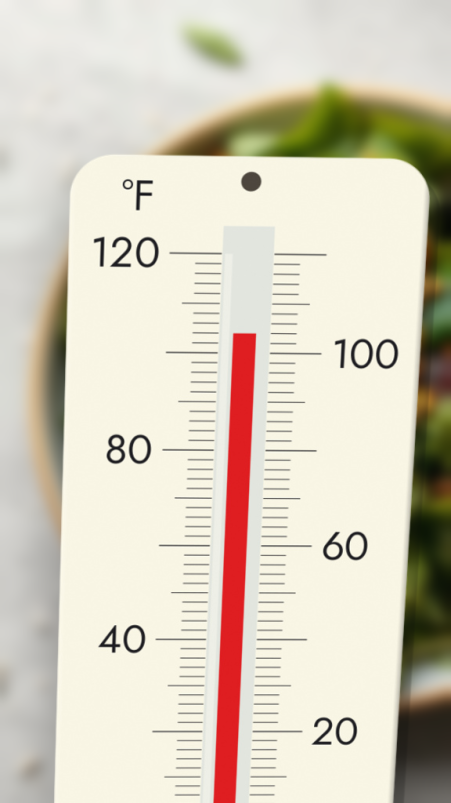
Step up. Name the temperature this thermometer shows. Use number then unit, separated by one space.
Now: 104 °F
